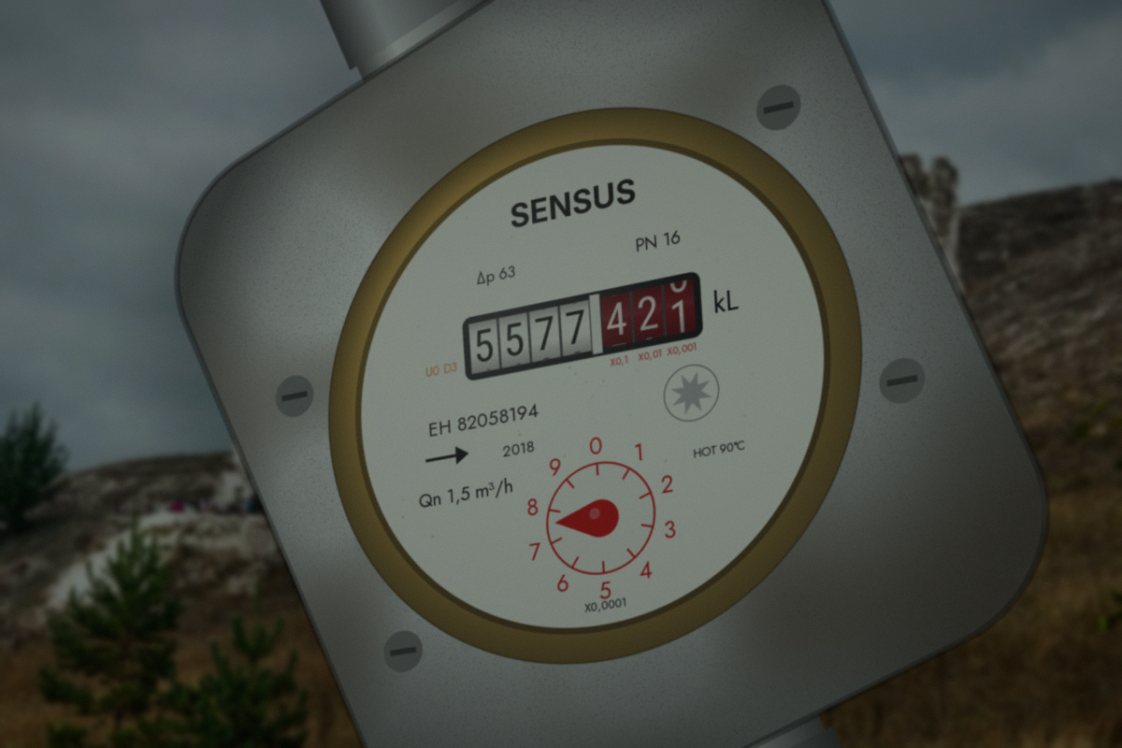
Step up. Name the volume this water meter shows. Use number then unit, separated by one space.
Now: 5577.4207 kL
